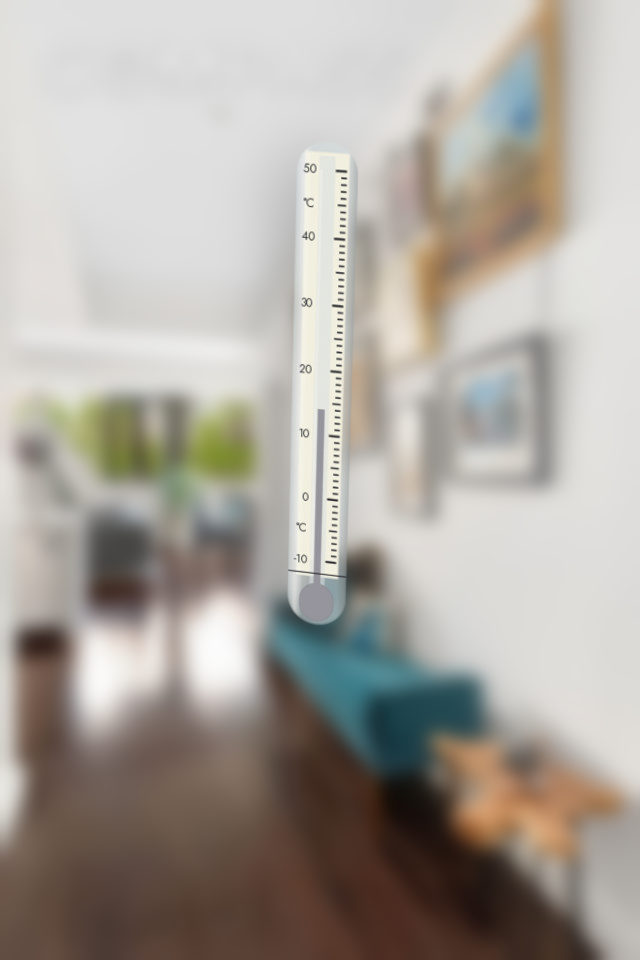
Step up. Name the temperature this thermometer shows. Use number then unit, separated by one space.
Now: 14 °C
